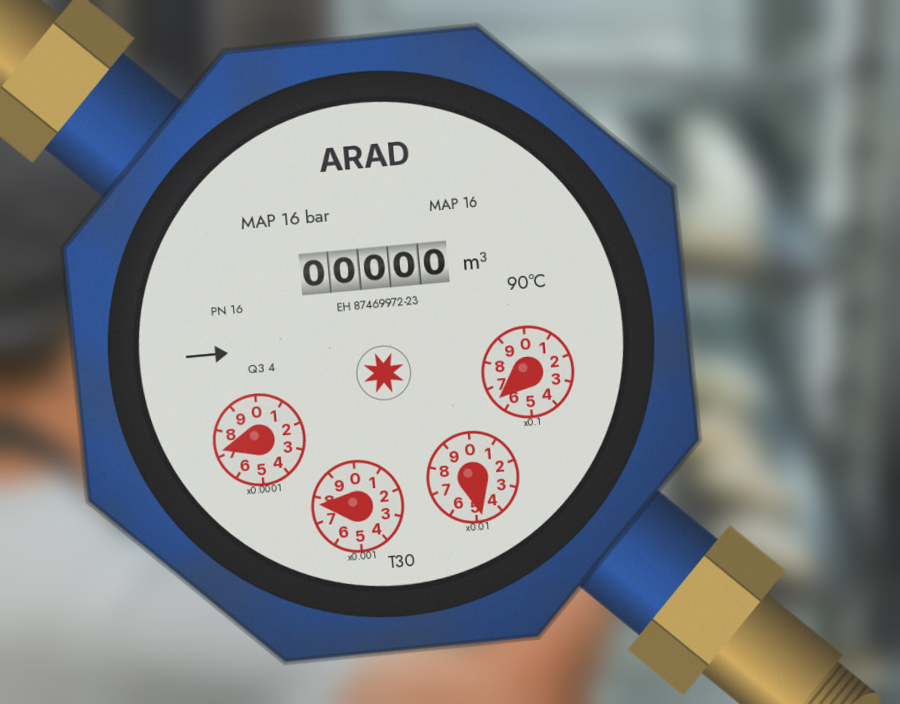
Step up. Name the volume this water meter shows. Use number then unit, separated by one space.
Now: 0.6477 m³
